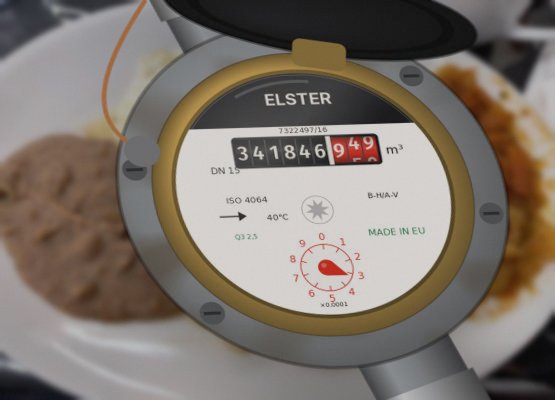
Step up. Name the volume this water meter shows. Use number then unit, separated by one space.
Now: 341846.9493 m³
